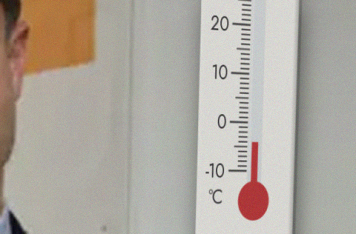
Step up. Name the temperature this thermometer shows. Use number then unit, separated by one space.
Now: -4 °C
